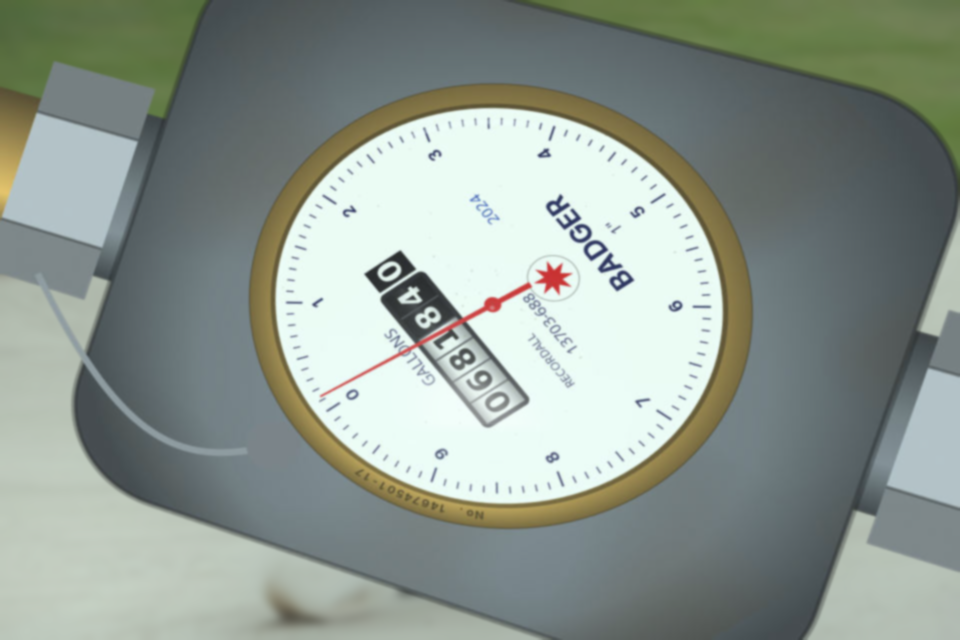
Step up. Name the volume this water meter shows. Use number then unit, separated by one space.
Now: 681840.1 gal
